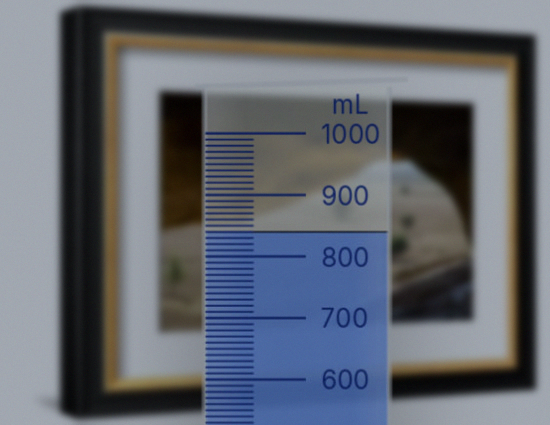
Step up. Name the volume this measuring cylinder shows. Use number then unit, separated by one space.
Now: 840 mL
